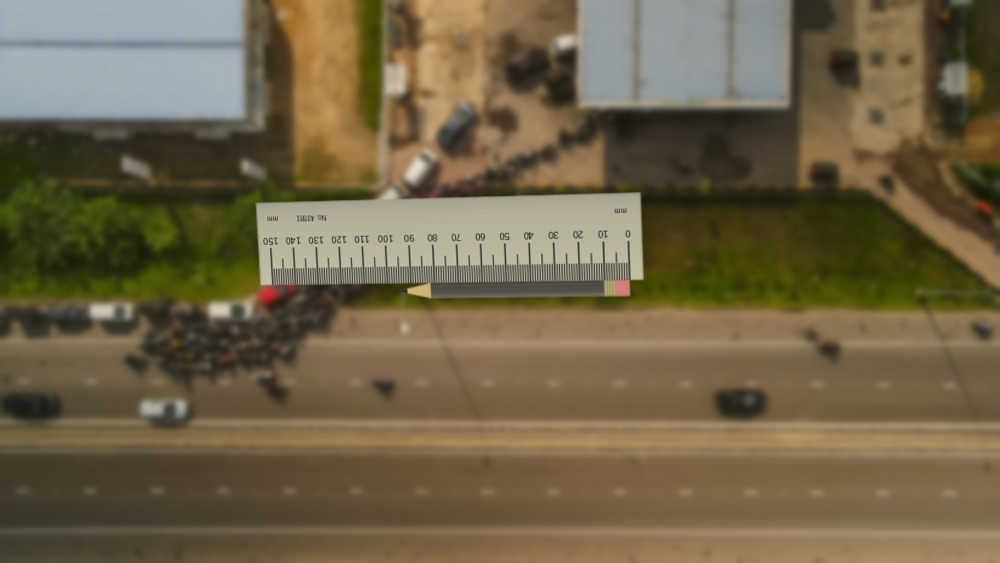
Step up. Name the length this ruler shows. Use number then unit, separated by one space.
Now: 95 mm
